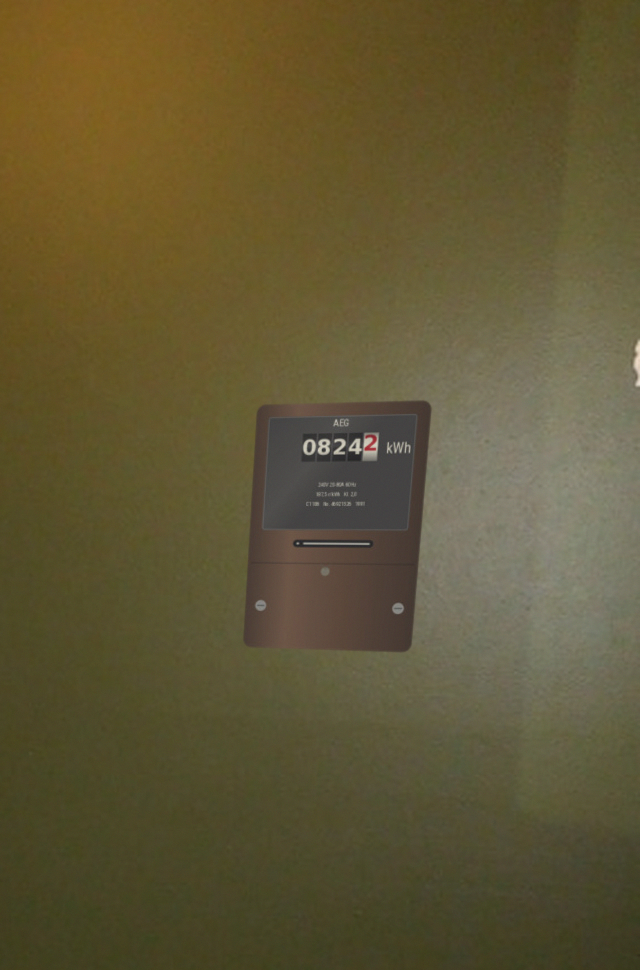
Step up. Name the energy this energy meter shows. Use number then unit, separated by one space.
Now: 824.2 kWh
